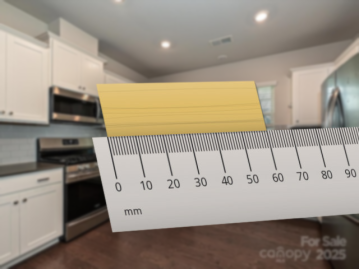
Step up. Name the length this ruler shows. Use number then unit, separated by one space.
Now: 60 mm
